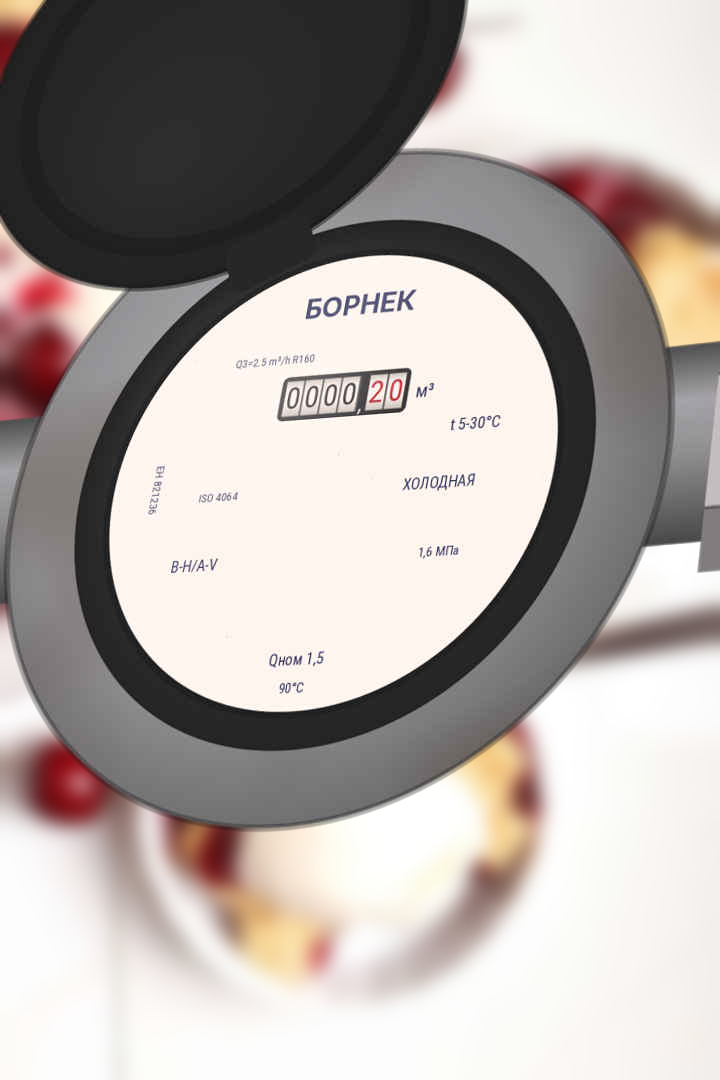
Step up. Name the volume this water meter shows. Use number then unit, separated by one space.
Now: 0.20 m³
